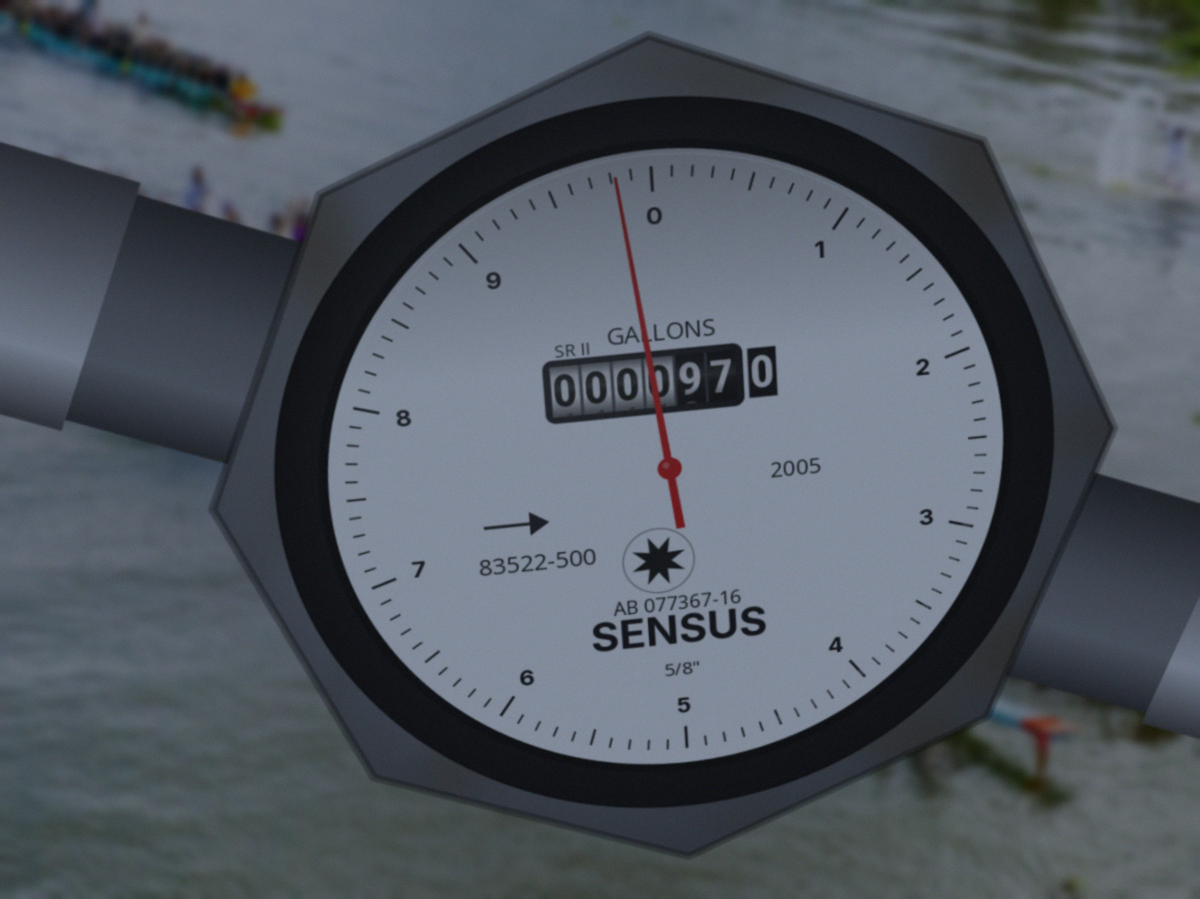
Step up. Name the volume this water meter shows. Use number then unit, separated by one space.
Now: 969.8 gal
